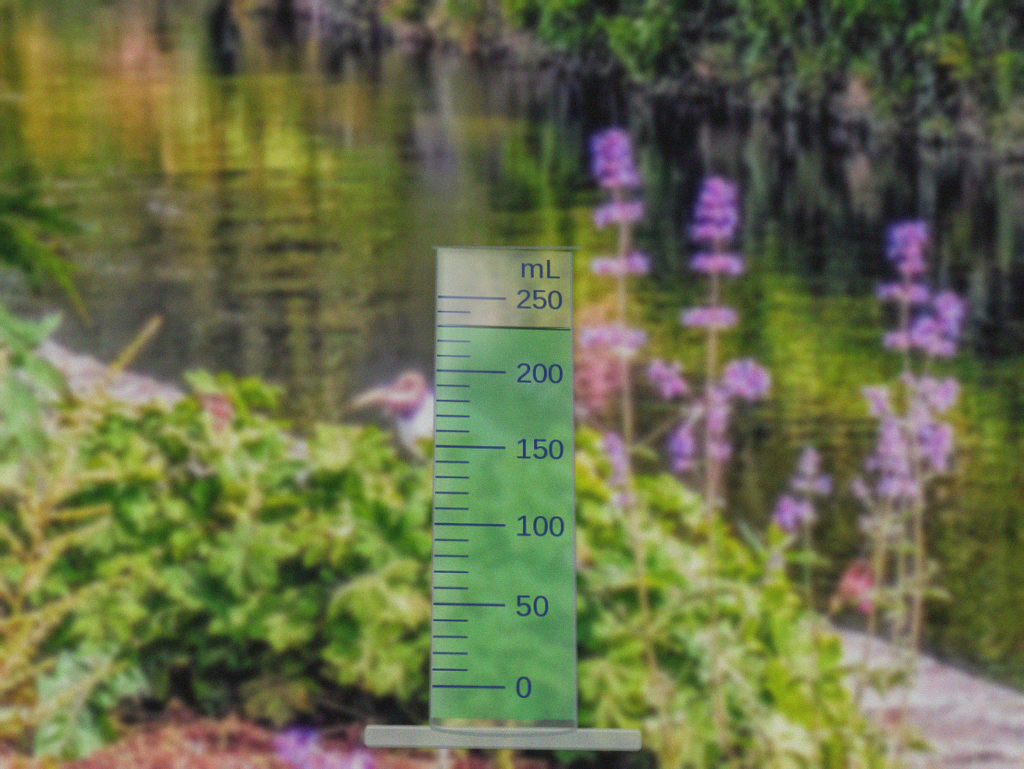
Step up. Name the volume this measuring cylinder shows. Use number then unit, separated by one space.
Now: 230 mL
